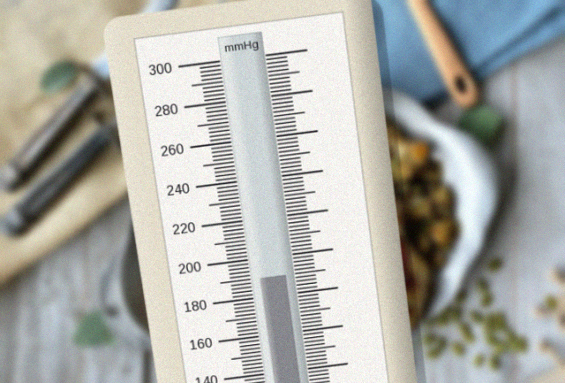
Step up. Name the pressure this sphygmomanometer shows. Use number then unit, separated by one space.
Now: 190 mmHg
